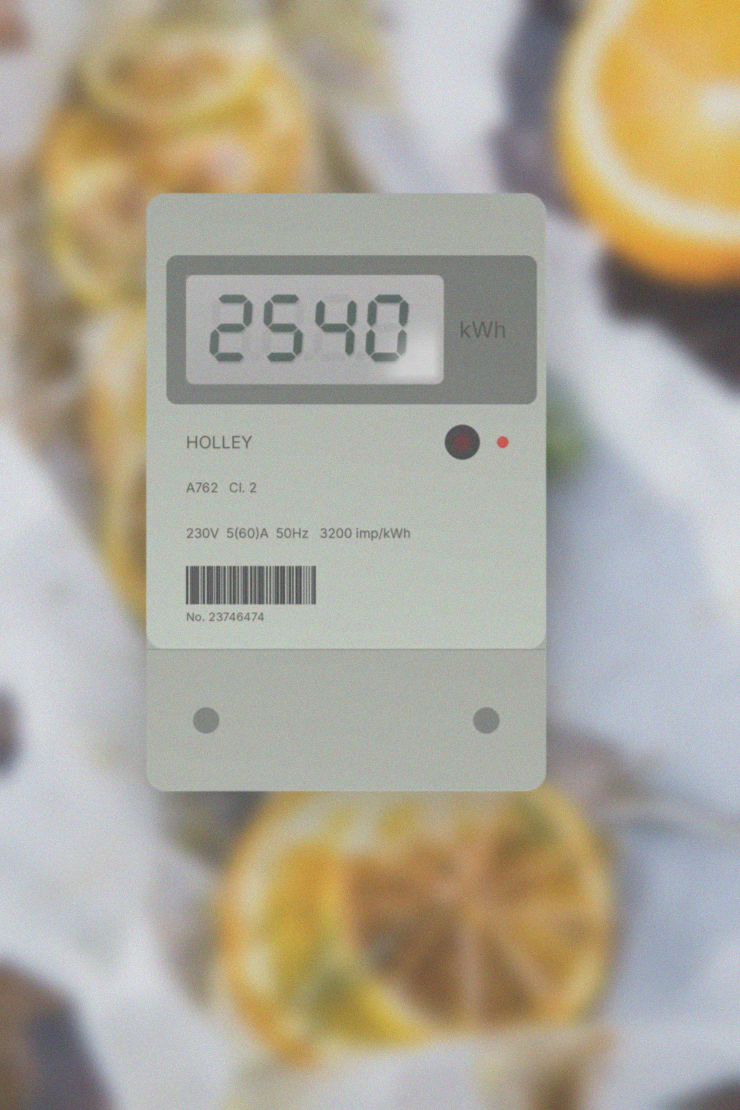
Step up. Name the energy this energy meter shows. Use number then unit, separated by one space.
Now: 2540 kWh
